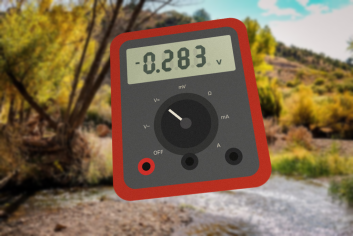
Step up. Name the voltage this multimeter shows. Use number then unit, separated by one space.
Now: -0.283 V
